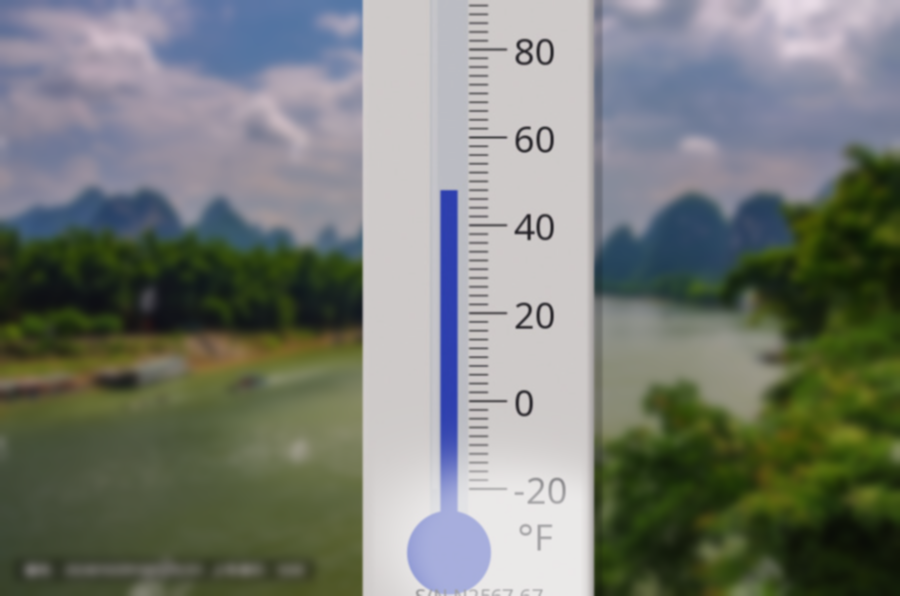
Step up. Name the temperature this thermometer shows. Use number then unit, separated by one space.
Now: 48 °F
